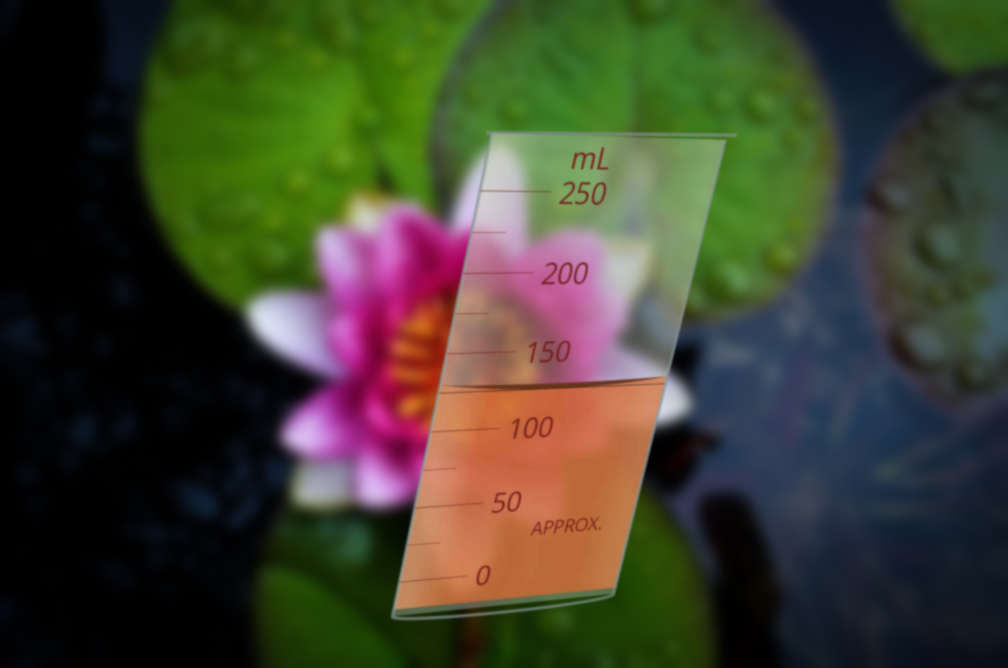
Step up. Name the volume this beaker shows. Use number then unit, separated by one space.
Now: 125 mL
